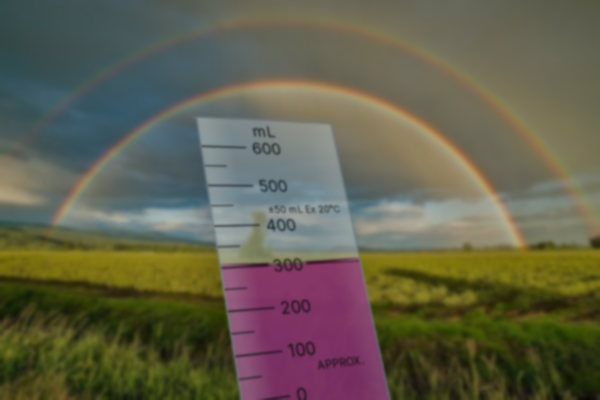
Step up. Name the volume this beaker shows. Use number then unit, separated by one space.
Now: 300 mL
